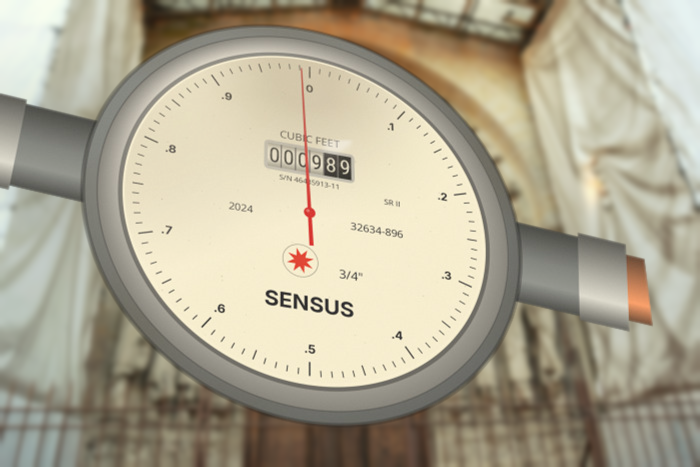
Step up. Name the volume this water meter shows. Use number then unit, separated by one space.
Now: 988.99 ft³
